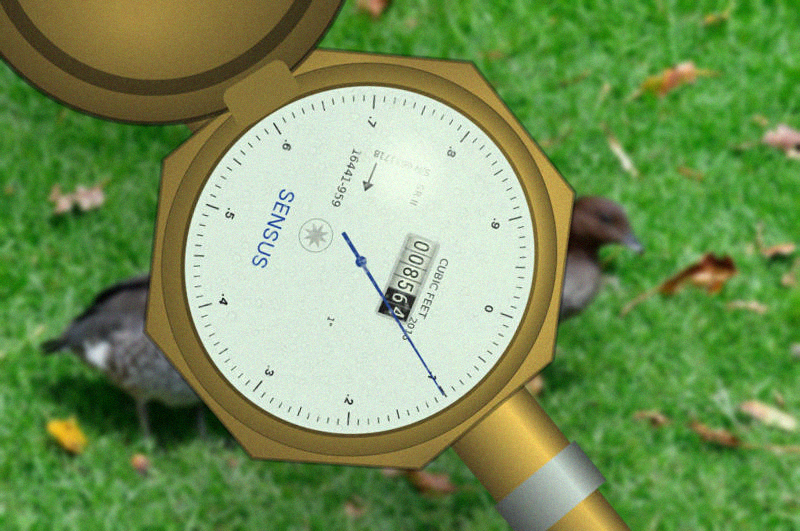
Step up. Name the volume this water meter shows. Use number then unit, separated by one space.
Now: 8564.10 ft³
